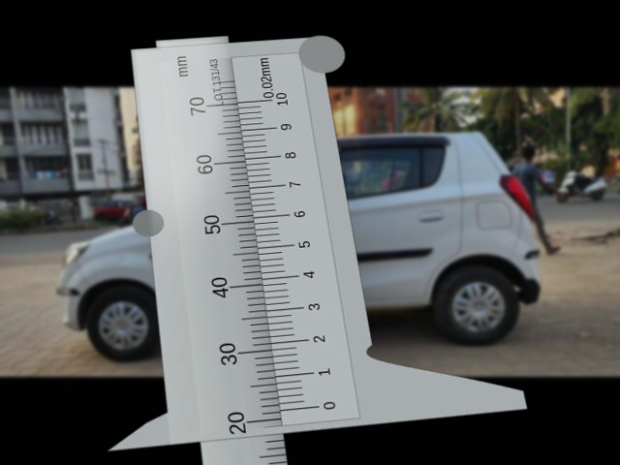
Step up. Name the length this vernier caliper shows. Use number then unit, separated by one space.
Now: 21.2 mm
